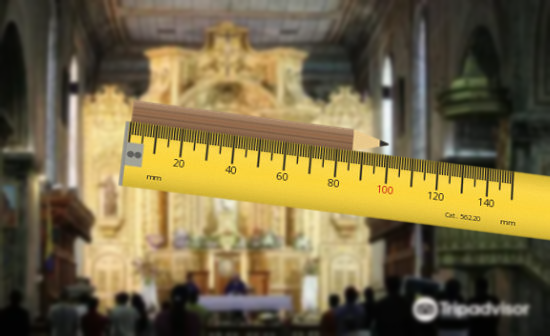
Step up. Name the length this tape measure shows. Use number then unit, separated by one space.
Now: 100 mm
